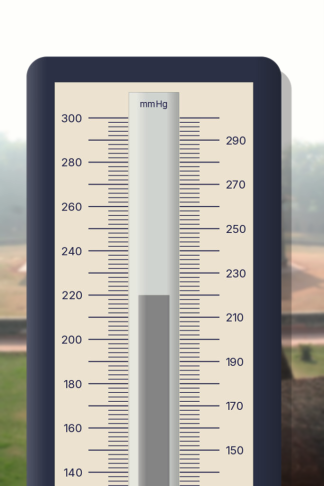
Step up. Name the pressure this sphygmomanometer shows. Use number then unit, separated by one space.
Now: 220 mmHg
